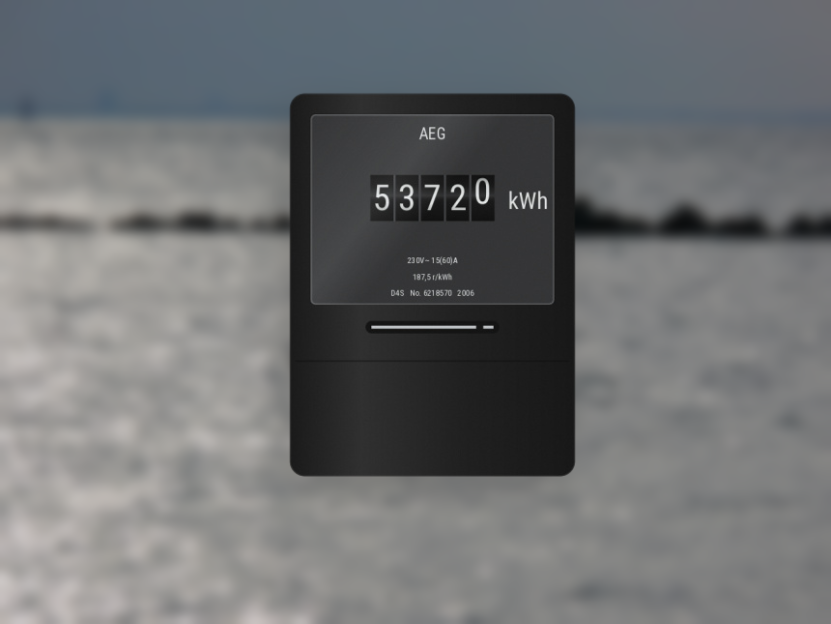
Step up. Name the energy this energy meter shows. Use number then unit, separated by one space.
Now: 53720 kWh
